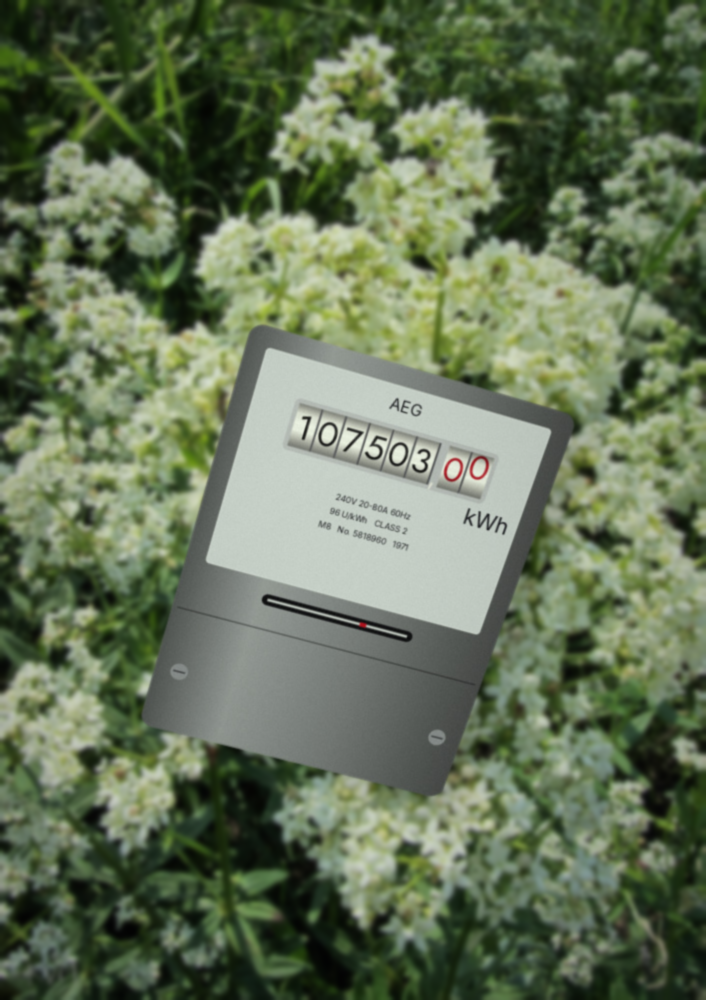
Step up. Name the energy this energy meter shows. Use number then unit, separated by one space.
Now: 107503.00 kWh
